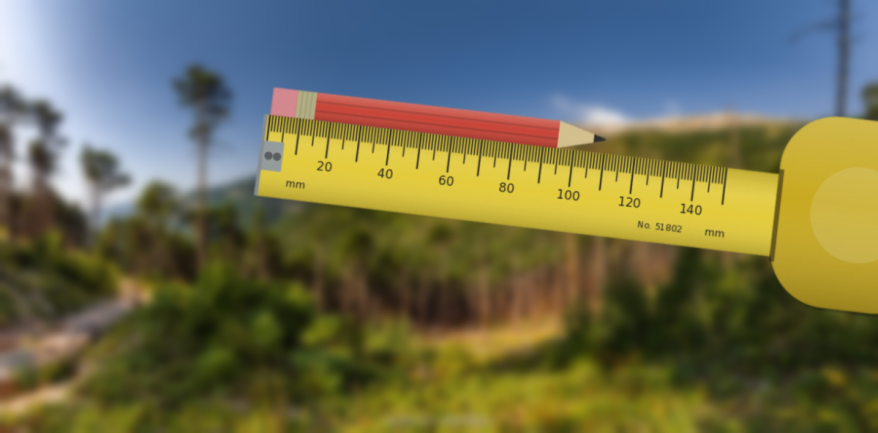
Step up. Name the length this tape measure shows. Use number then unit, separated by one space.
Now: 110 mm
